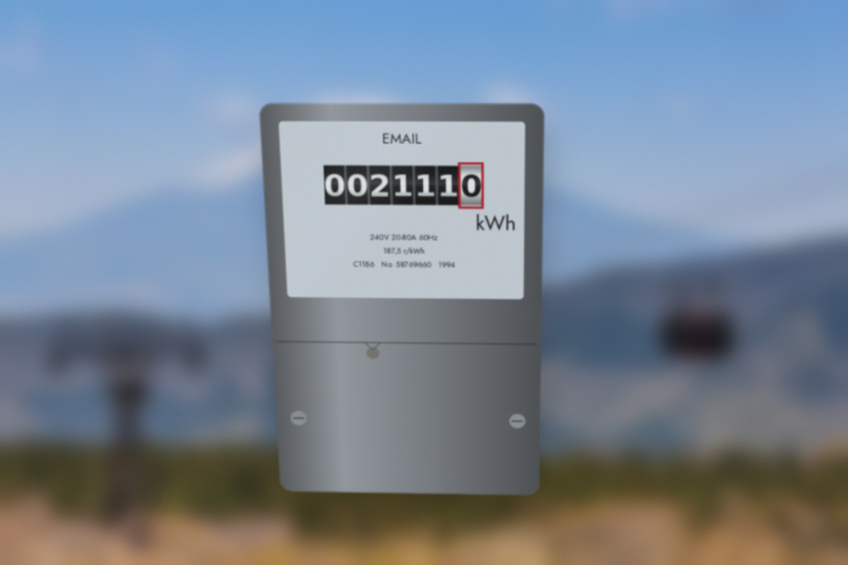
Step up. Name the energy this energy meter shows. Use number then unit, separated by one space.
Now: 2111.0 kWh
